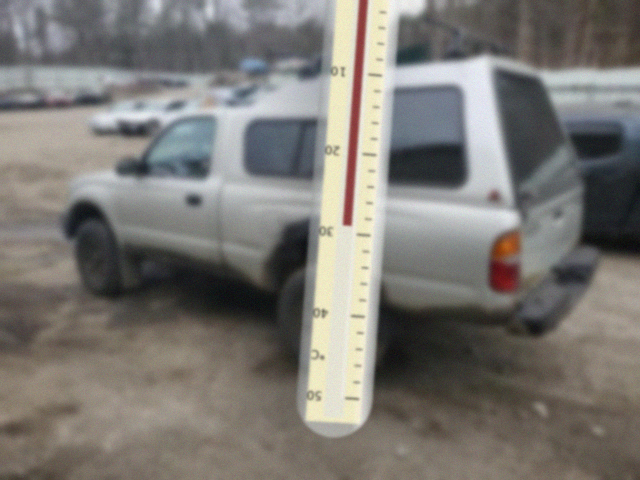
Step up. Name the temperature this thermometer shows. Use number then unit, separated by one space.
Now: 29 °C
